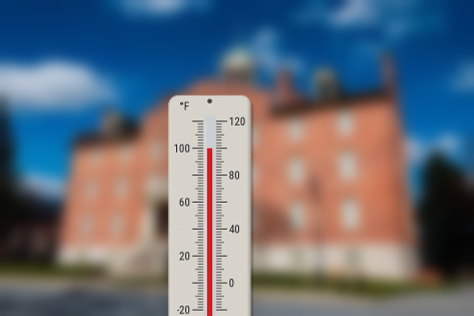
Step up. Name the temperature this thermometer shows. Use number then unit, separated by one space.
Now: 100 °F
